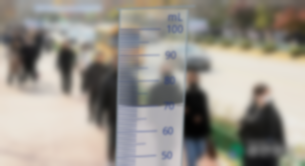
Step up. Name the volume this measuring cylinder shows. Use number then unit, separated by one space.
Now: 70 mL
